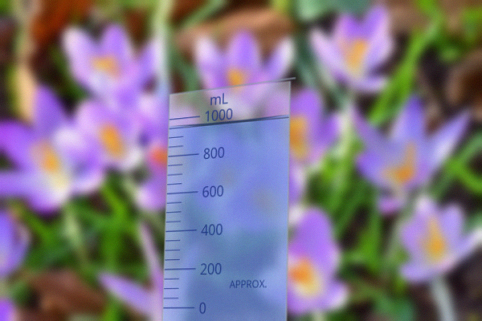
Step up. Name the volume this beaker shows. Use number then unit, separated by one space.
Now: 950 mL
